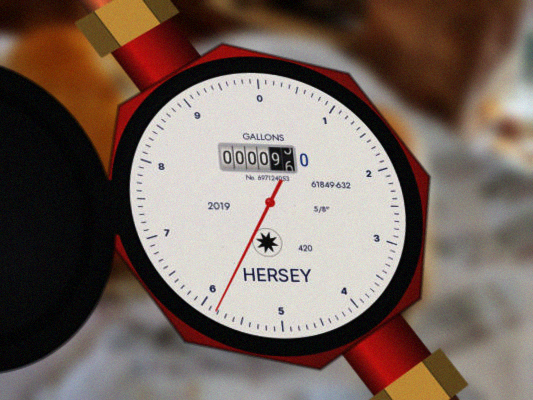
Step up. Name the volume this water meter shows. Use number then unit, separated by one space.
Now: 955.8 gal
